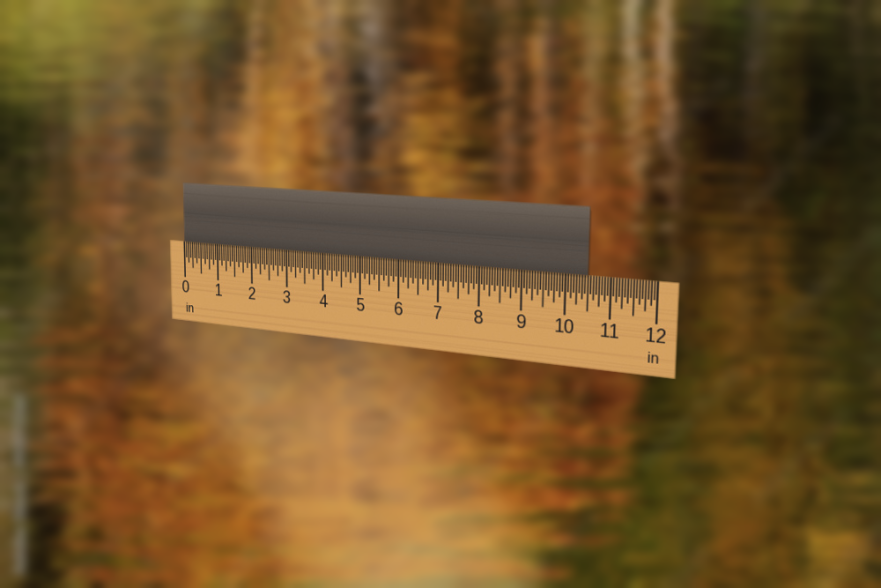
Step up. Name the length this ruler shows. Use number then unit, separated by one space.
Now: 10.5 in
